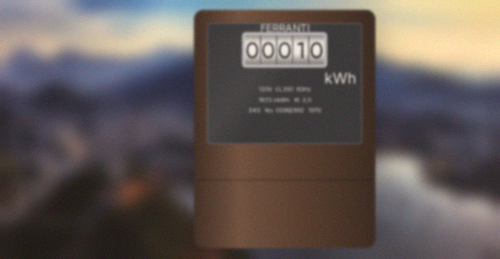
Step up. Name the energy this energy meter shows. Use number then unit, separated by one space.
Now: 10 kWh
